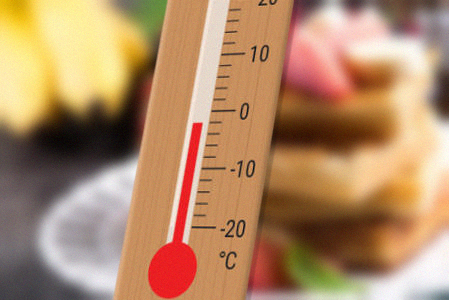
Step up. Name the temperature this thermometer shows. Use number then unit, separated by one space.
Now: -2 °C
